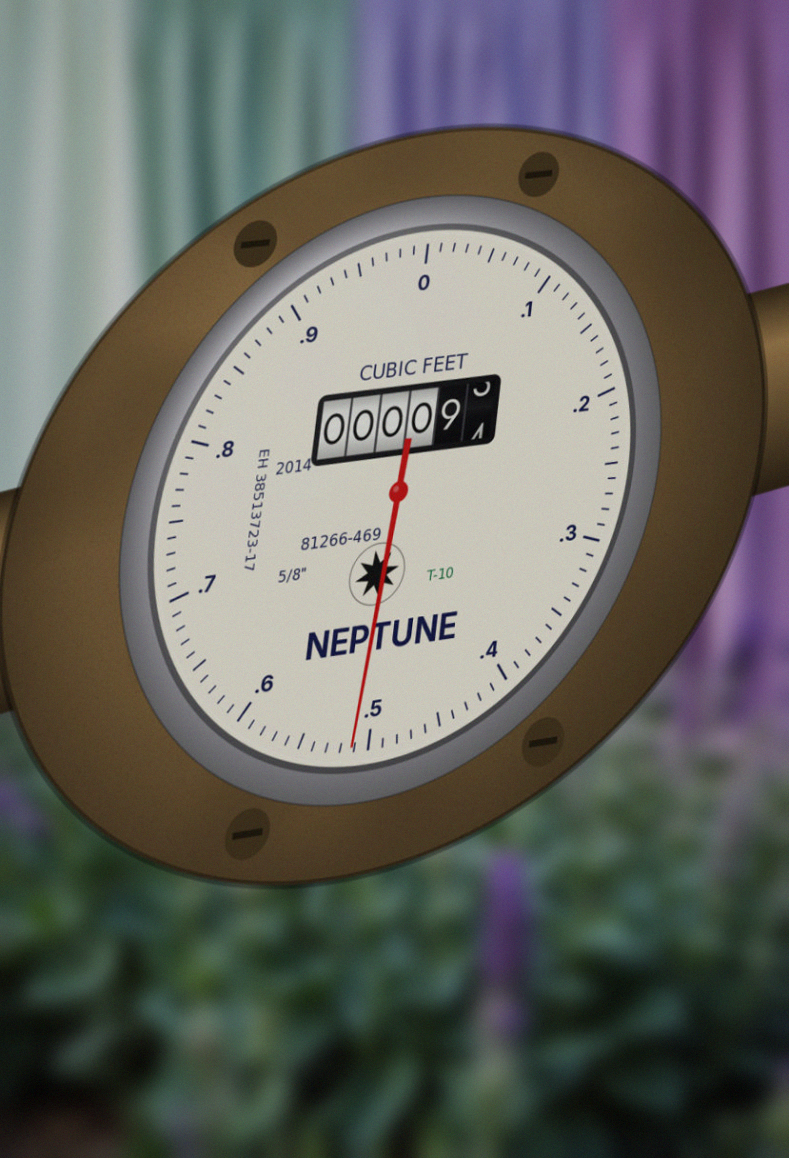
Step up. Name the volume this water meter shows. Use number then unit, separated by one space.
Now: 93.51 ft³
